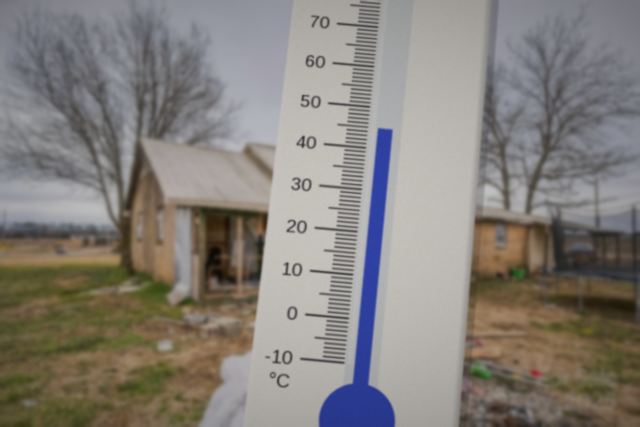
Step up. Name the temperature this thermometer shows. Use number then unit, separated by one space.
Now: 45 °C
